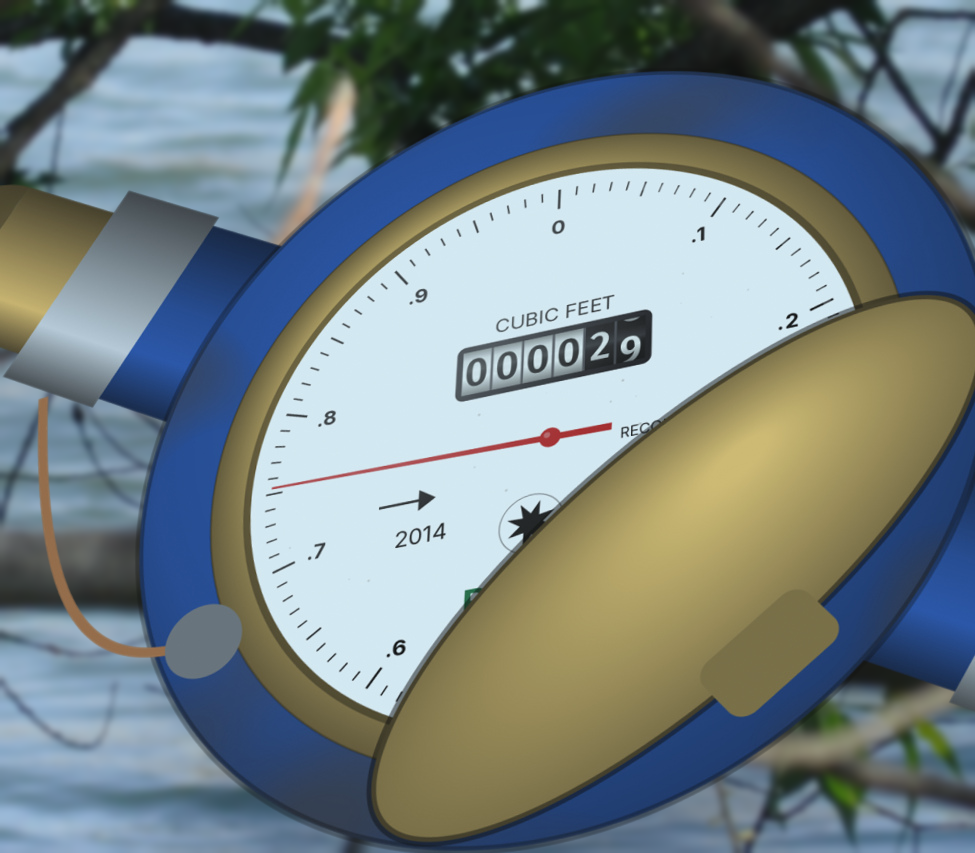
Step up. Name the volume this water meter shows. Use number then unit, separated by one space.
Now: 28.75 ft³
